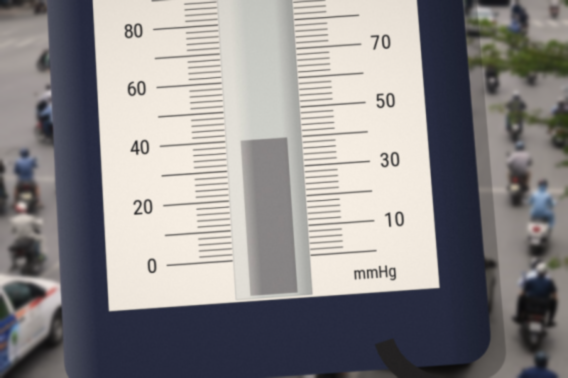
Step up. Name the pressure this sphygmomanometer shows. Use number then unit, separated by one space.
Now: 40 mmHg
